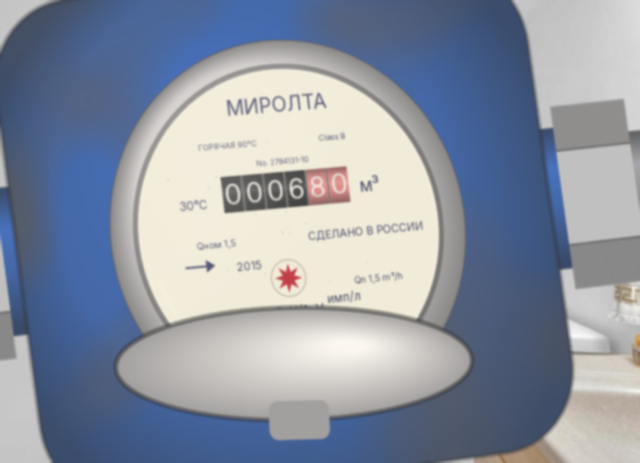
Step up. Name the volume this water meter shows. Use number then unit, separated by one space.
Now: 6.80 m³
